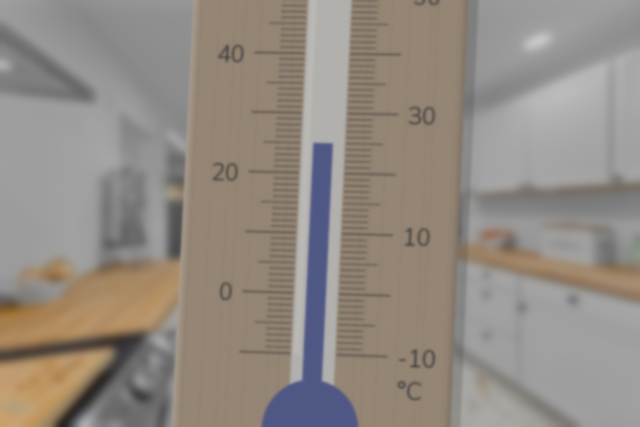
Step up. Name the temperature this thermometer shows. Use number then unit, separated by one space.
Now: 25 °C
